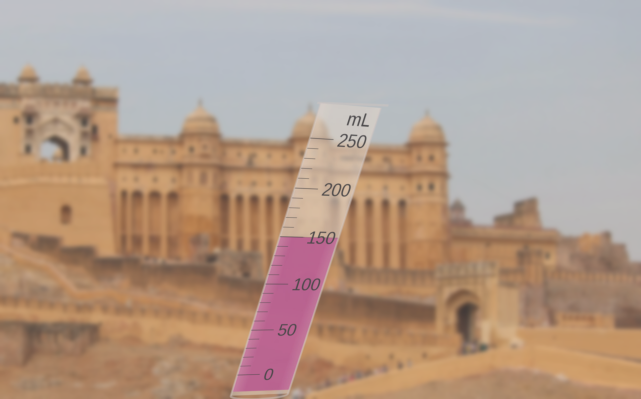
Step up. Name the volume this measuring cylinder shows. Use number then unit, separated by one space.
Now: 150 mL
